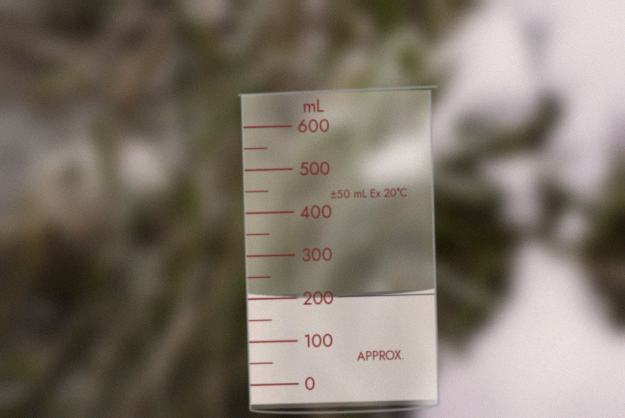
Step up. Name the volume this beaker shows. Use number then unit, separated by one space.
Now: 200 mL
